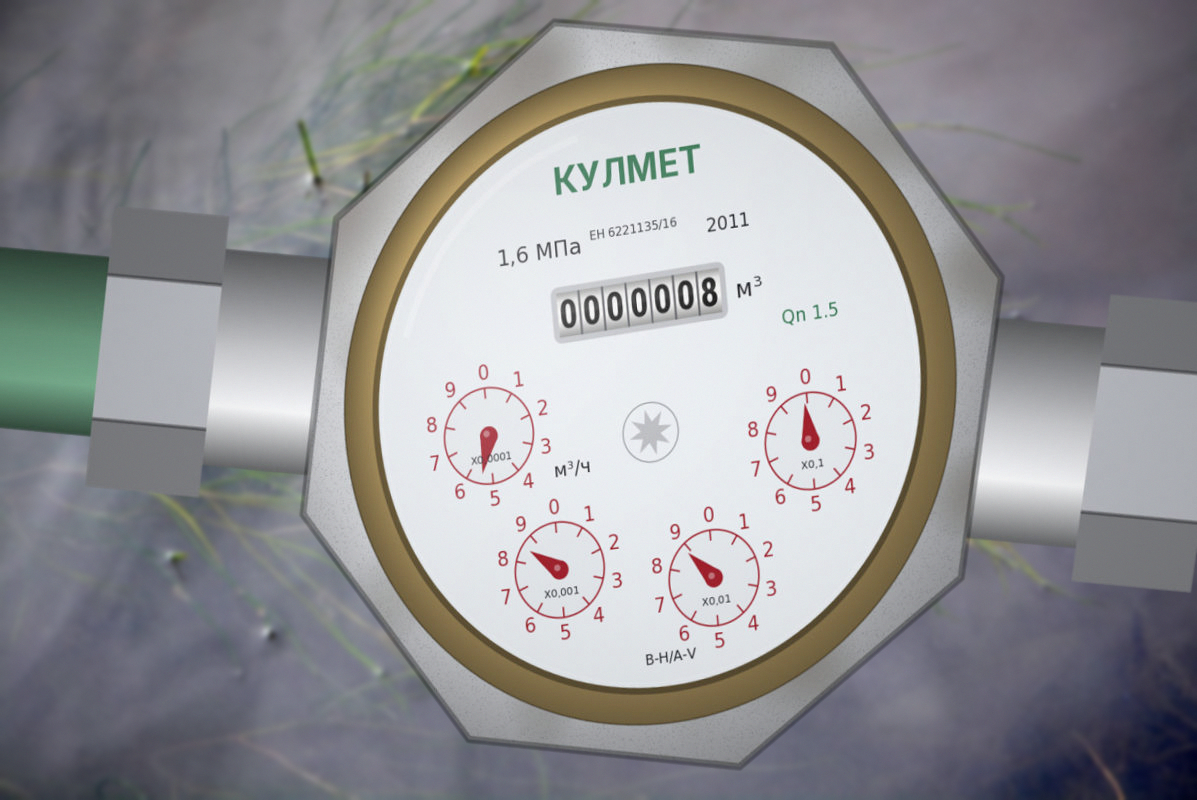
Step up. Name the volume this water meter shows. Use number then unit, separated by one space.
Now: 7.9885 m³
